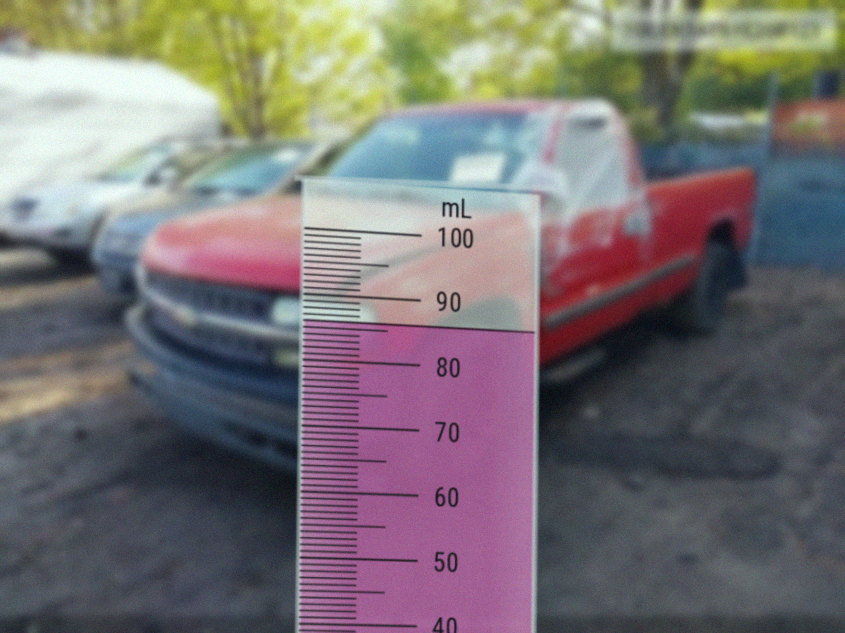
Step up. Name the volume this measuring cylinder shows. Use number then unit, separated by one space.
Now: 86 mL
